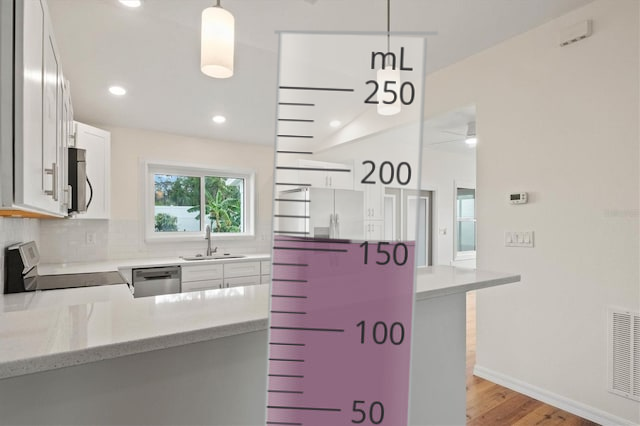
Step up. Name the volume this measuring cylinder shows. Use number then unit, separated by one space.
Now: 155 mL
